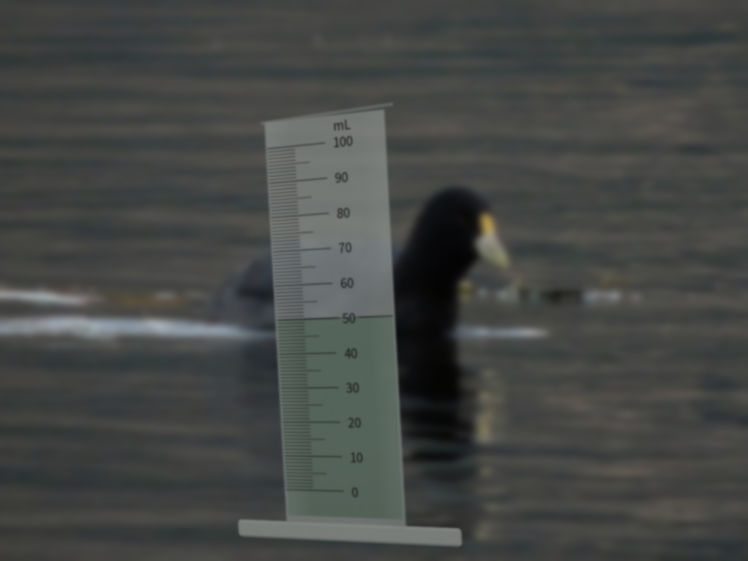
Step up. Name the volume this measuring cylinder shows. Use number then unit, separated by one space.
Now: 50 mL
